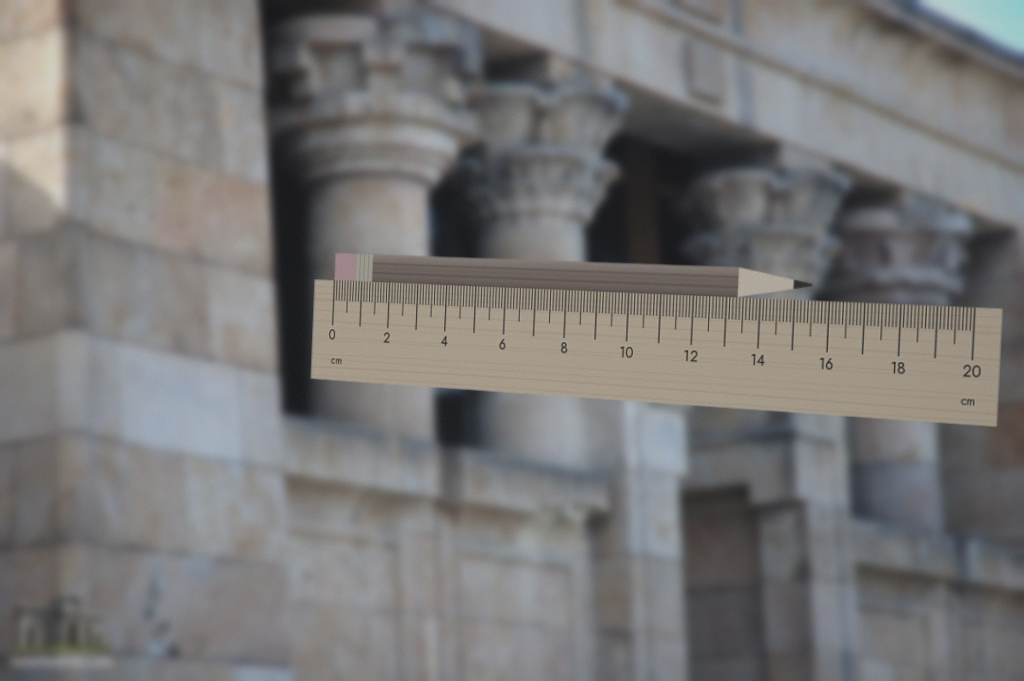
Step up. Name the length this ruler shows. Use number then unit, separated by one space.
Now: 15.5 cm
